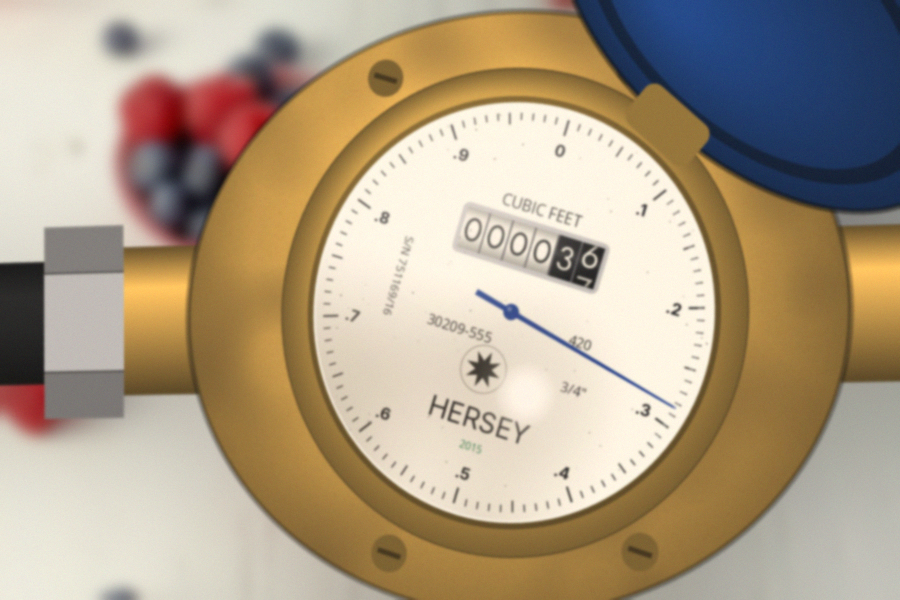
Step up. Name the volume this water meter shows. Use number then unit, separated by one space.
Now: 36.28 ft³
